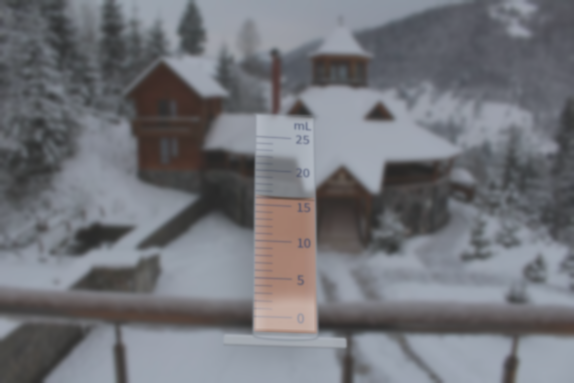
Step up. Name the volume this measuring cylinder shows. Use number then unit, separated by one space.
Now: 16 mL
